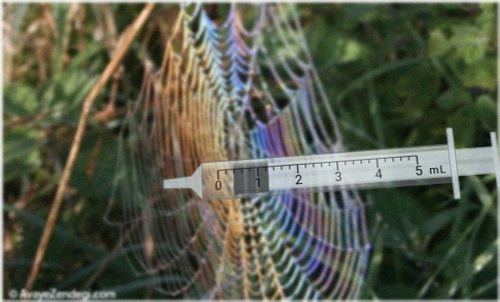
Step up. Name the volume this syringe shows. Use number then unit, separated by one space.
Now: 0.4 mL
